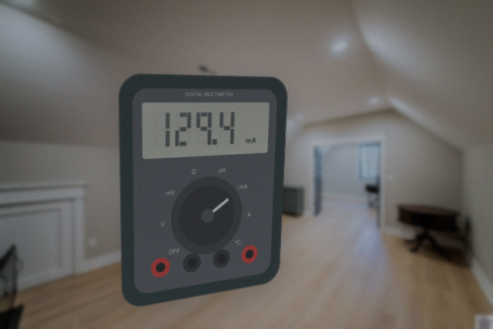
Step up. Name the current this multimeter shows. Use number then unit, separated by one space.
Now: 129.4 mA
